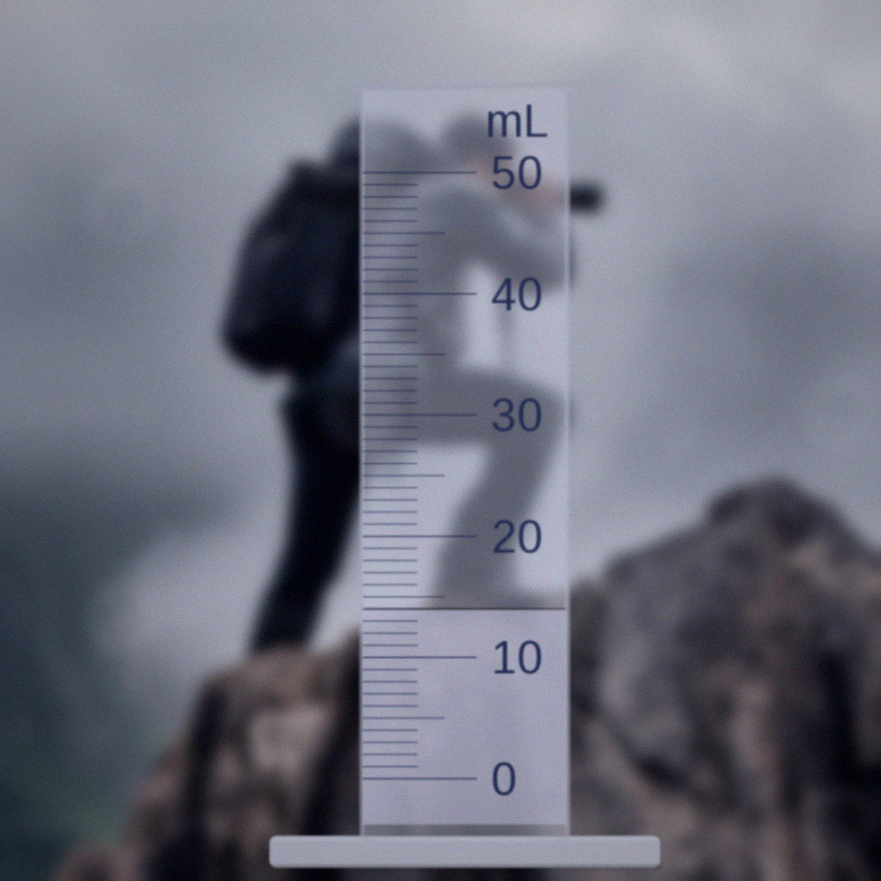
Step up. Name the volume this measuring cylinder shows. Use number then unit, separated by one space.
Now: 14 mL
